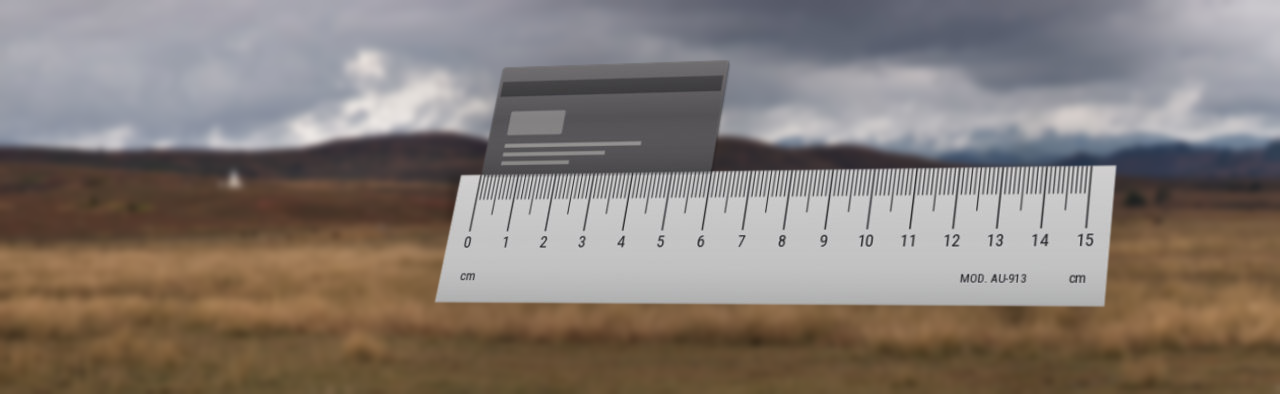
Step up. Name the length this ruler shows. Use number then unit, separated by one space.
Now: 6 cm
